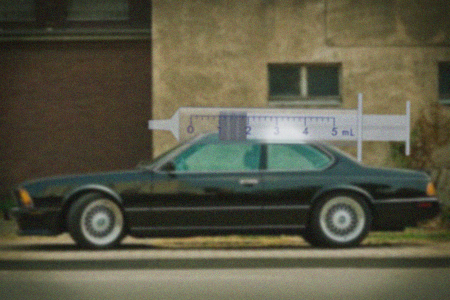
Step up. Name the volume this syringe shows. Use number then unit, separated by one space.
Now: 1 mL
